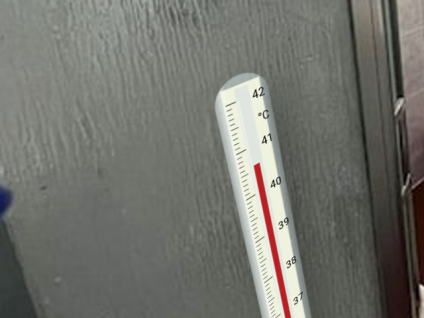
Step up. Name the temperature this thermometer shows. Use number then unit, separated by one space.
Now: 40.6 °C
